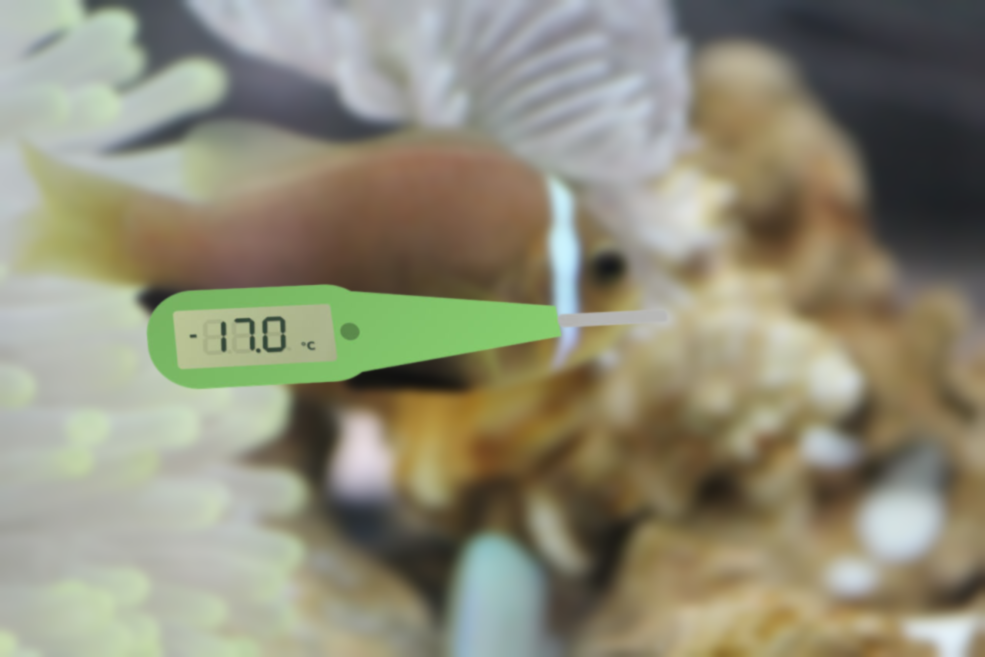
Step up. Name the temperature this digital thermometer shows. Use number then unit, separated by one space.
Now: -17.0 °C
